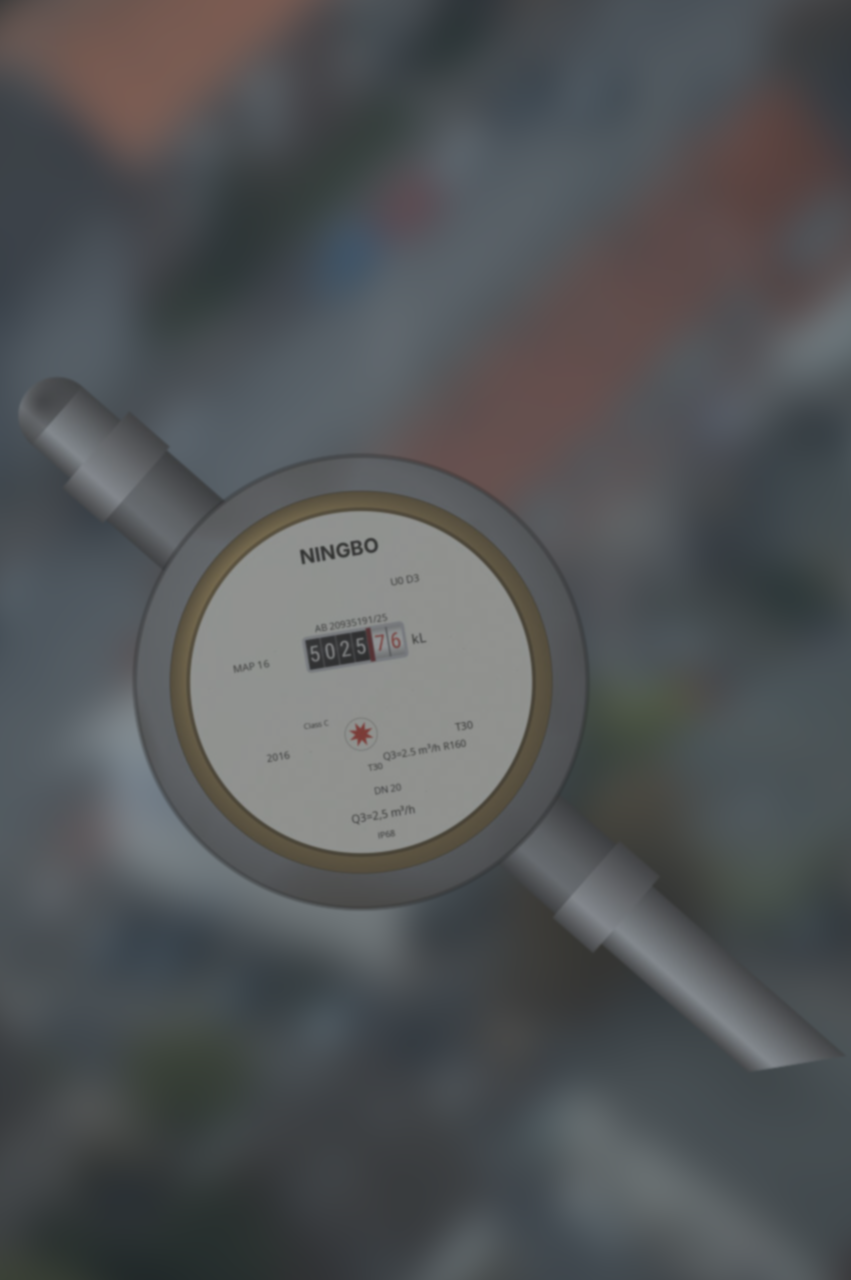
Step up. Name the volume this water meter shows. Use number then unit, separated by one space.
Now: 5025.76 kL
